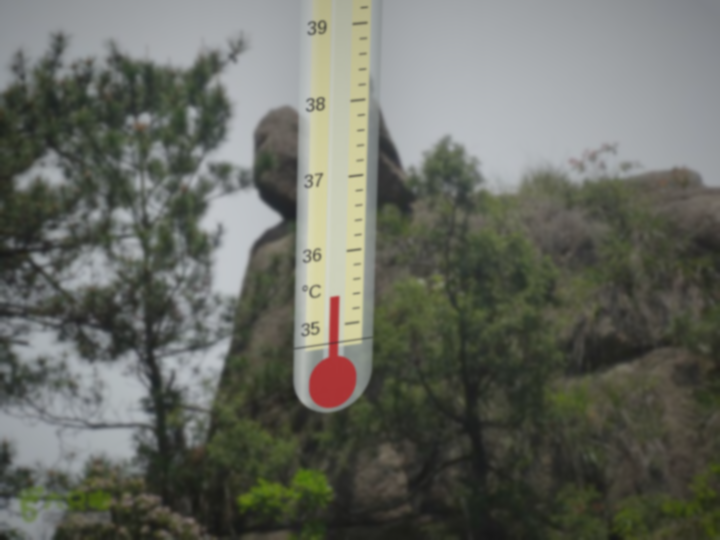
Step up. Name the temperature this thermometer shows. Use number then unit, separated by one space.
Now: 35.4 °C
